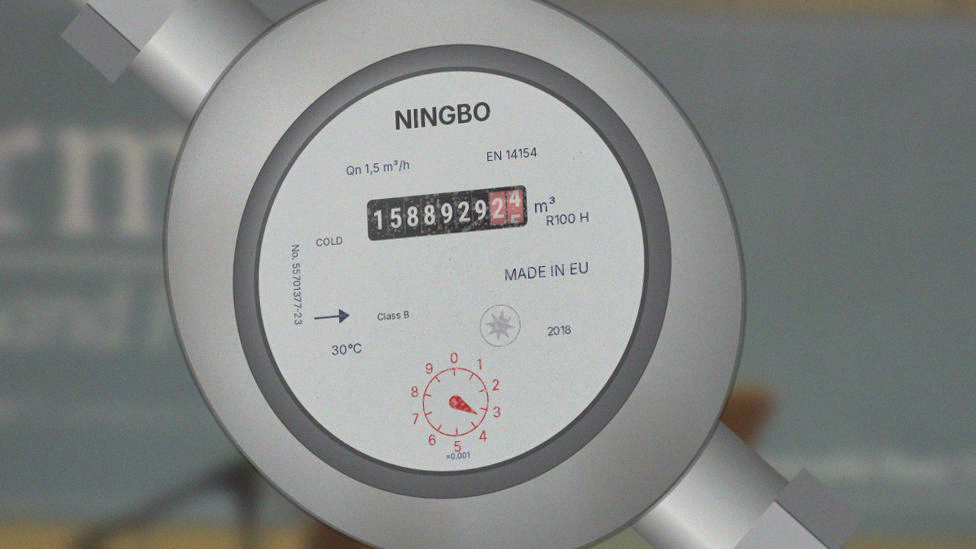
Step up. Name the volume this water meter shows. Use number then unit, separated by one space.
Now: 1588929.243 m³
